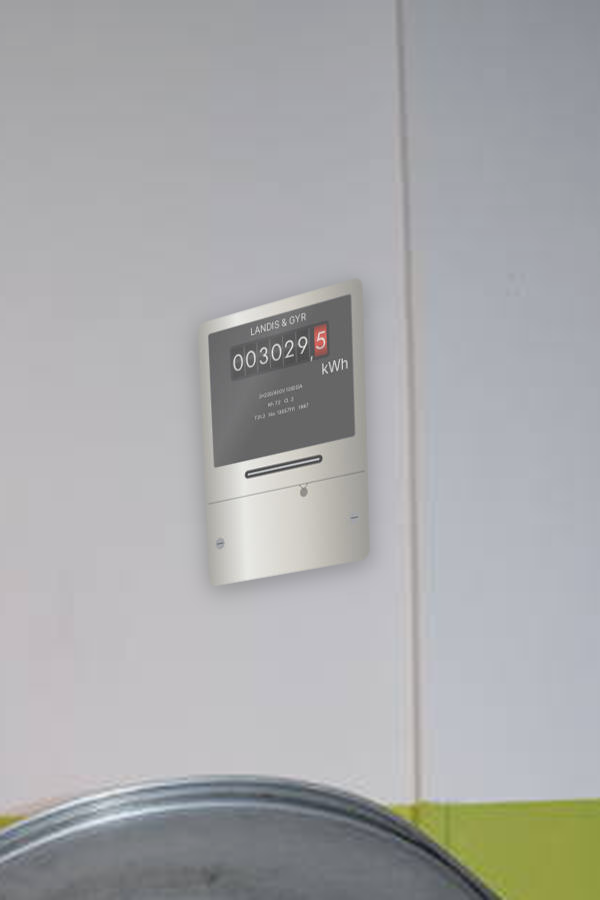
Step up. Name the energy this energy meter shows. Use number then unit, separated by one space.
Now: 3029.5 kWh
